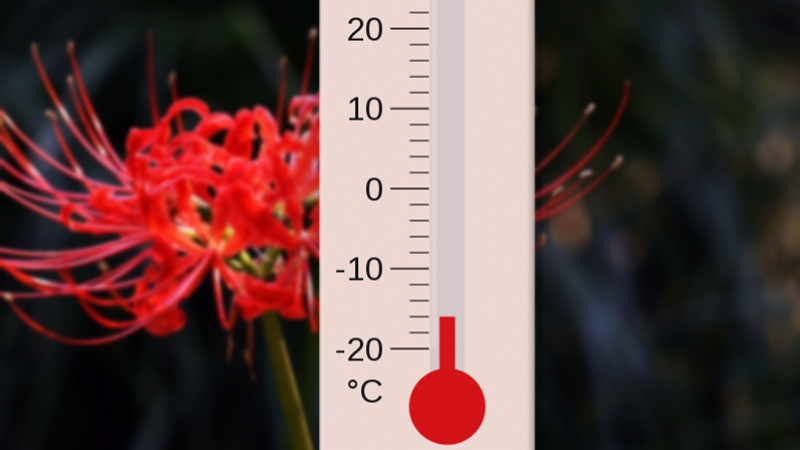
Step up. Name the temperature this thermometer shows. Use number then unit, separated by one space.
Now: -16 °C
